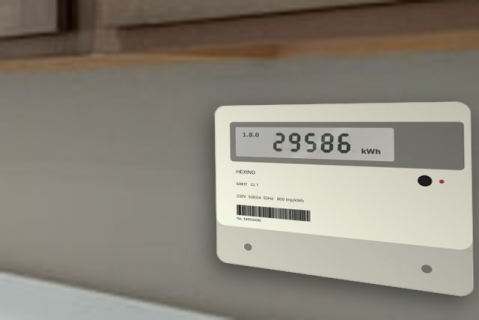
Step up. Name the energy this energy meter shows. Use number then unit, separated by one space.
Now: 29586 kWh
